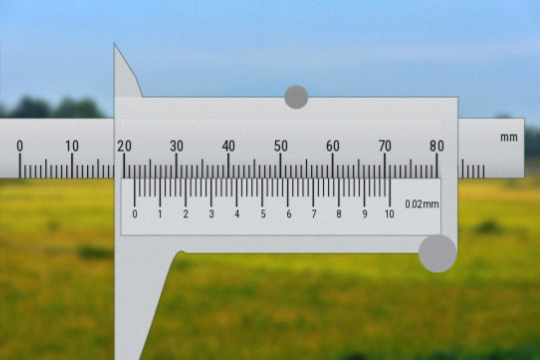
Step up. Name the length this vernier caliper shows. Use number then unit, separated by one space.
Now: 22.0 mm
